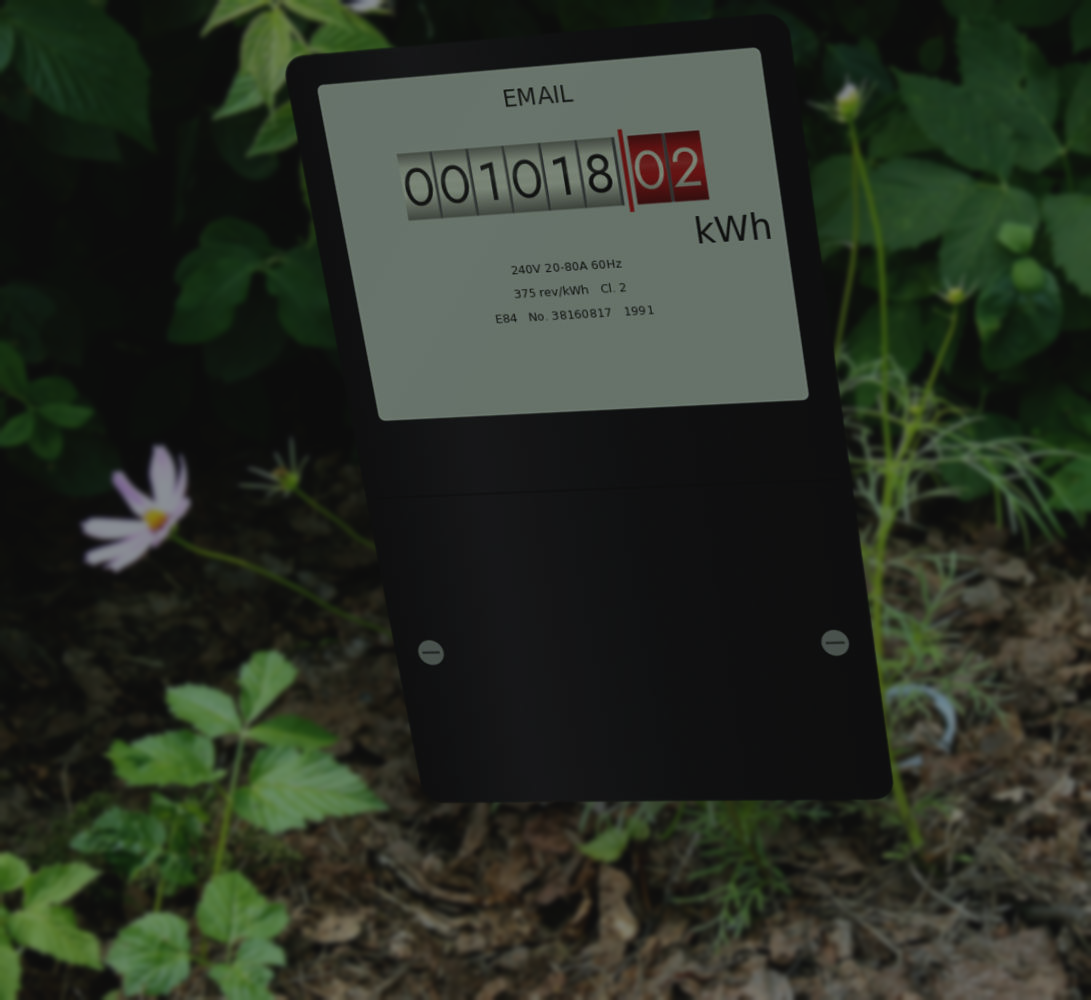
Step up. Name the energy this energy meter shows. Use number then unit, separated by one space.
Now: 1018.02 kWh
